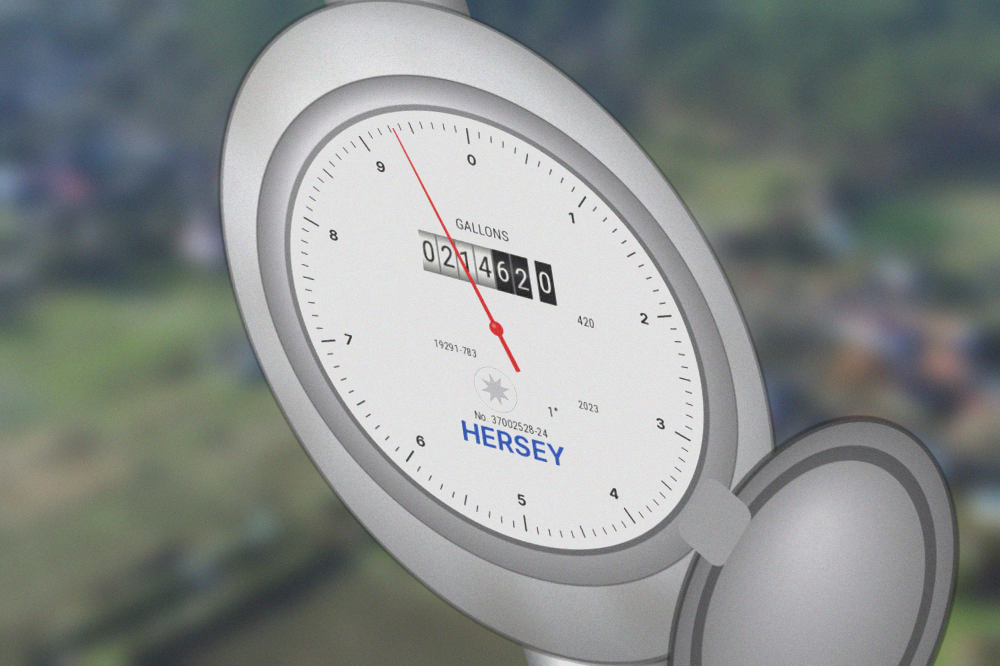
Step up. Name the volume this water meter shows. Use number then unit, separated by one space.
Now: 214619.3 gal
